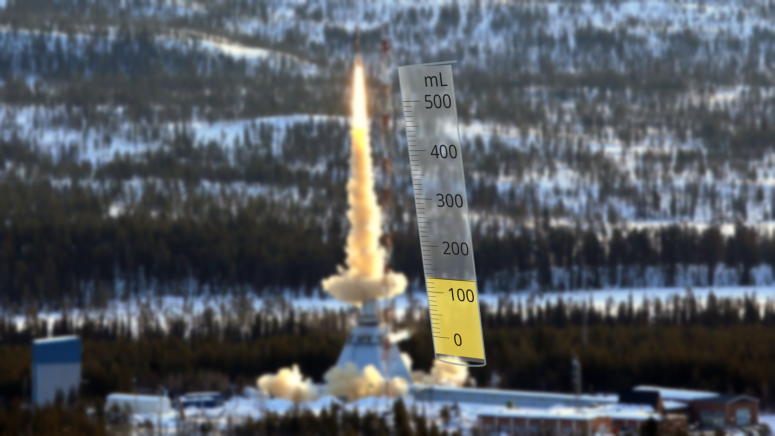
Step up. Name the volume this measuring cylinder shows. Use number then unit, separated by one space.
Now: 130 mL
